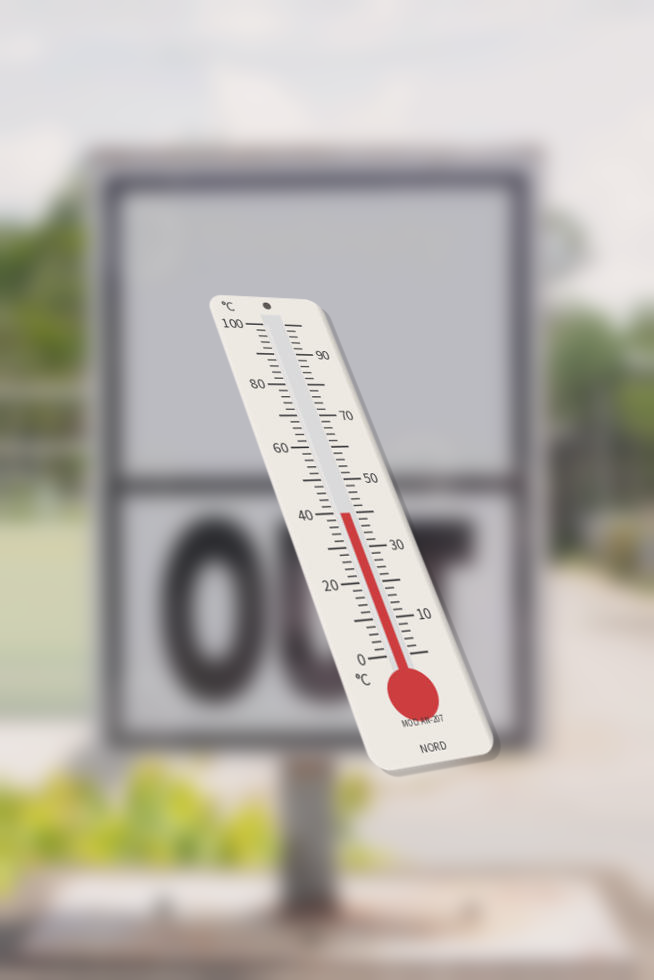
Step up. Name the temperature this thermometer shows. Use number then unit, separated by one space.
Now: 40 °C
